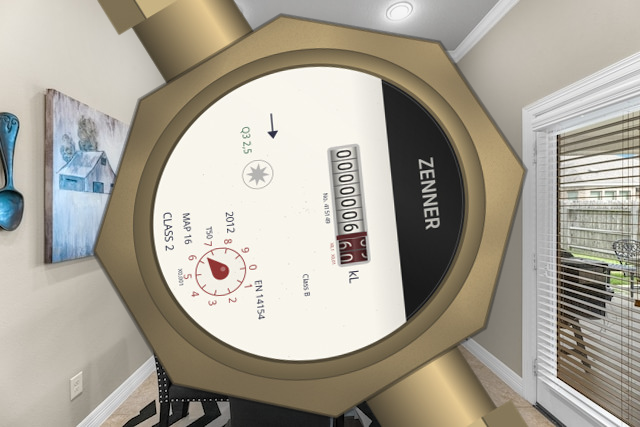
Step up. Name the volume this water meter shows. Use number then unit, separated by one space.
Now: 6.596 kL
